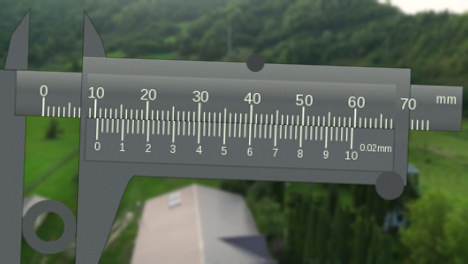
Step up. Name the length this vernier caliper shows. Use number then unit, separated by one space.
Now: 10.5 mm
